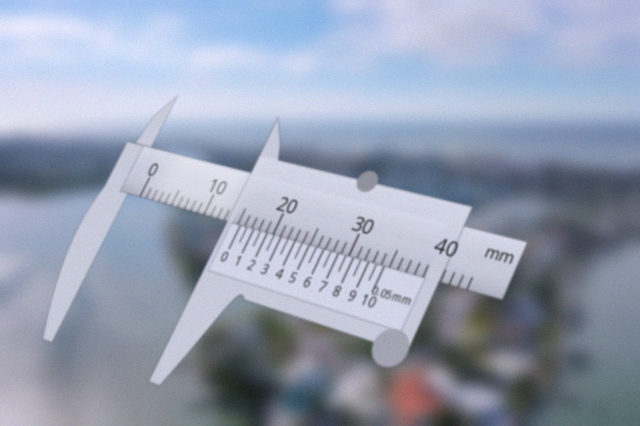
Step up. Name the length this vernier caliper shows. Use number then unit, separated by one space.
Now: 15.4 mm
